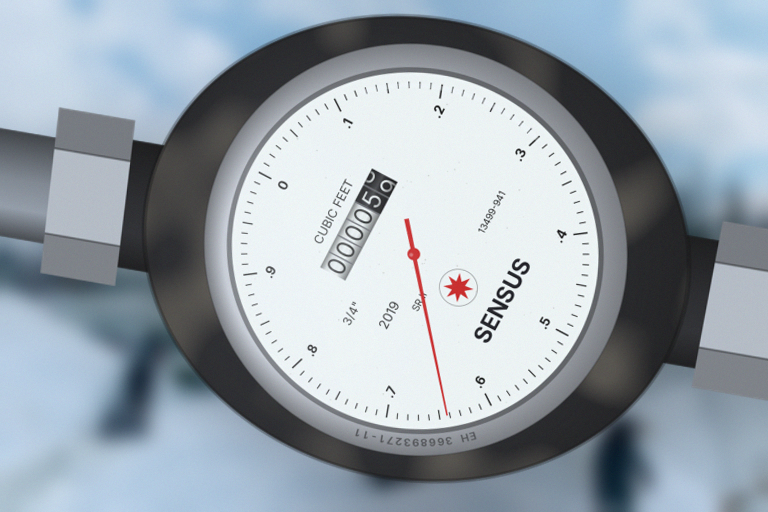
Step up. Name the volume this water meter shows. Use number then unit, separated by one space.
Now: 58.64 ft³
